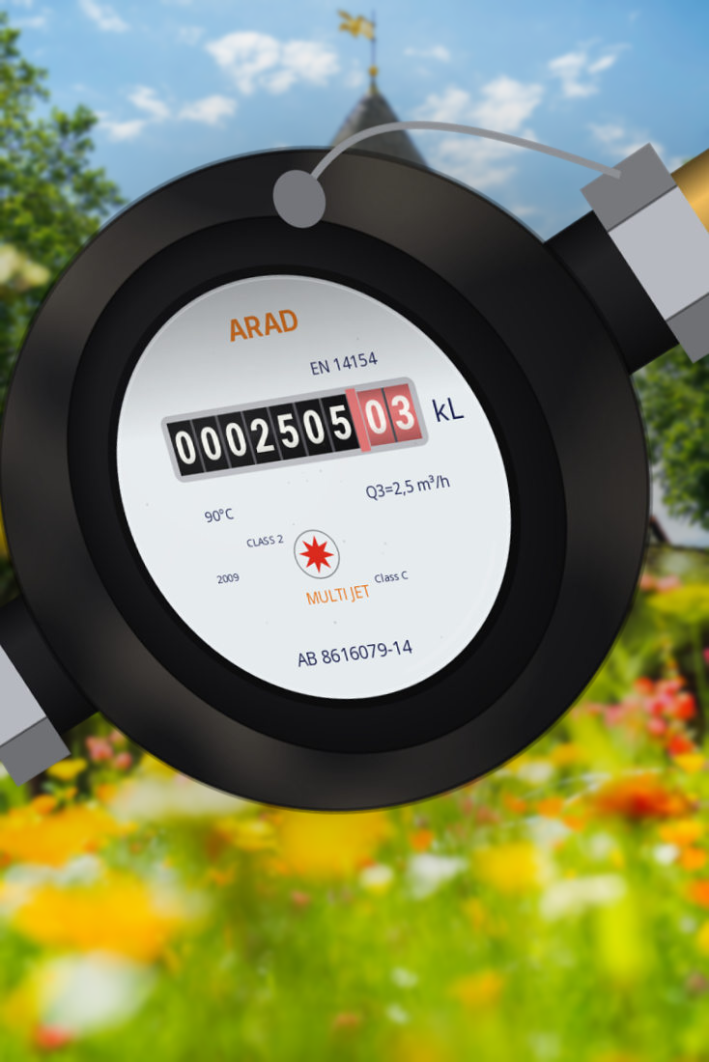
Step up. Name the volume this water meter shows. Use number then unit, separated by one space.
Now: 2505.03 kL
